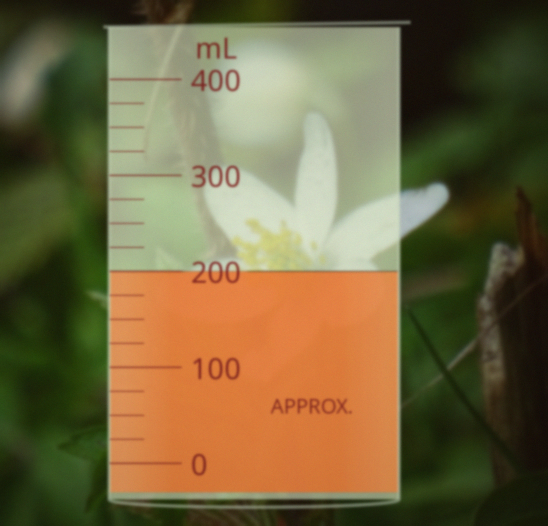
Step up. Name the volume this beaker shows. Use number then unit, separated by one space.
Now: 200 mL
